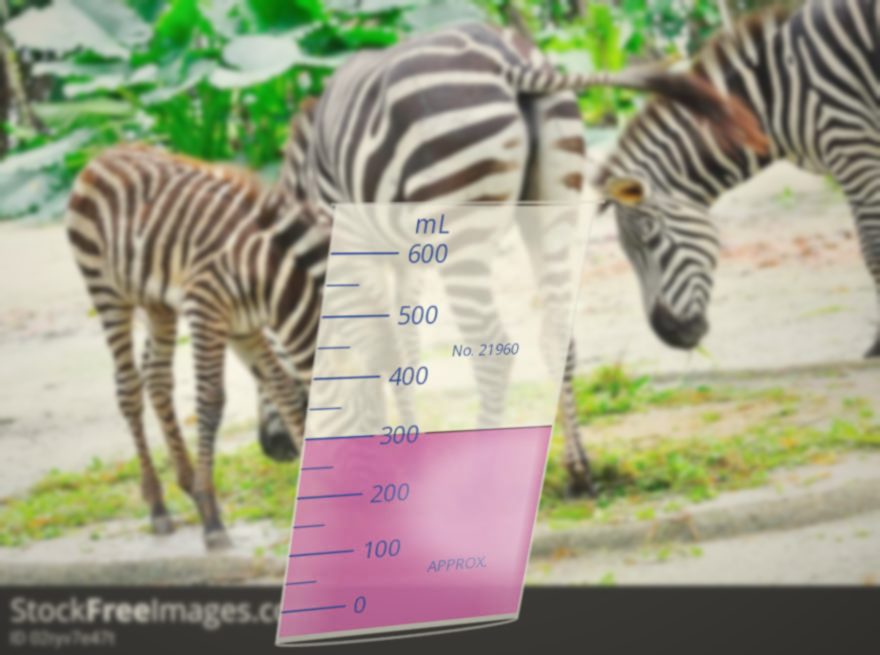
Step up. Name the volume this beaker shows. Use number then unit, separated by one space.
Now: 300 mL
